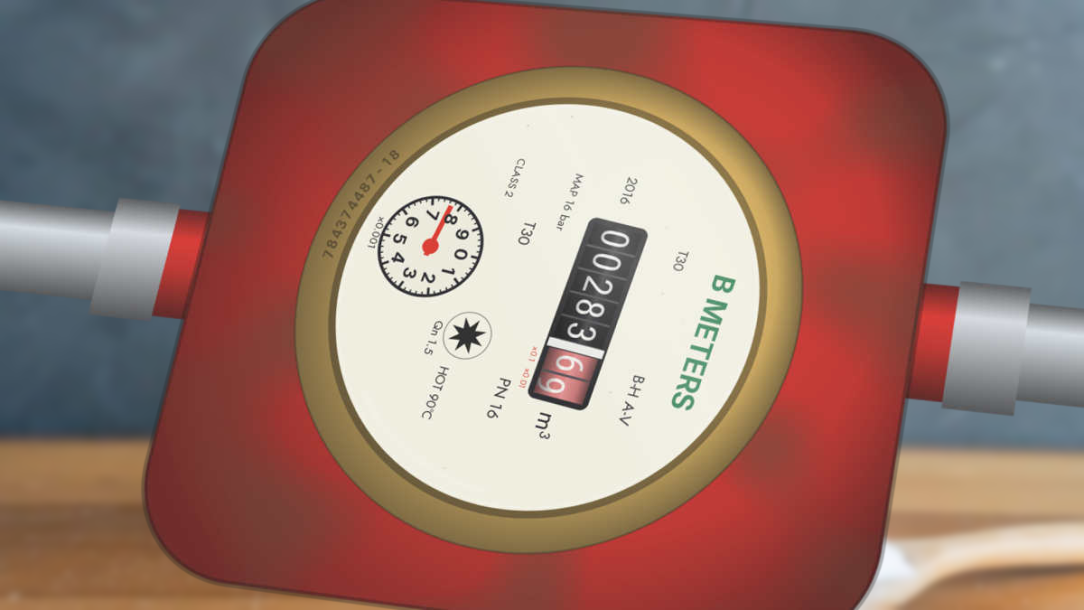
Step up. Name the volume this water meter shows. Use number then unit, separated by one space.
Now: 283.687 m³
